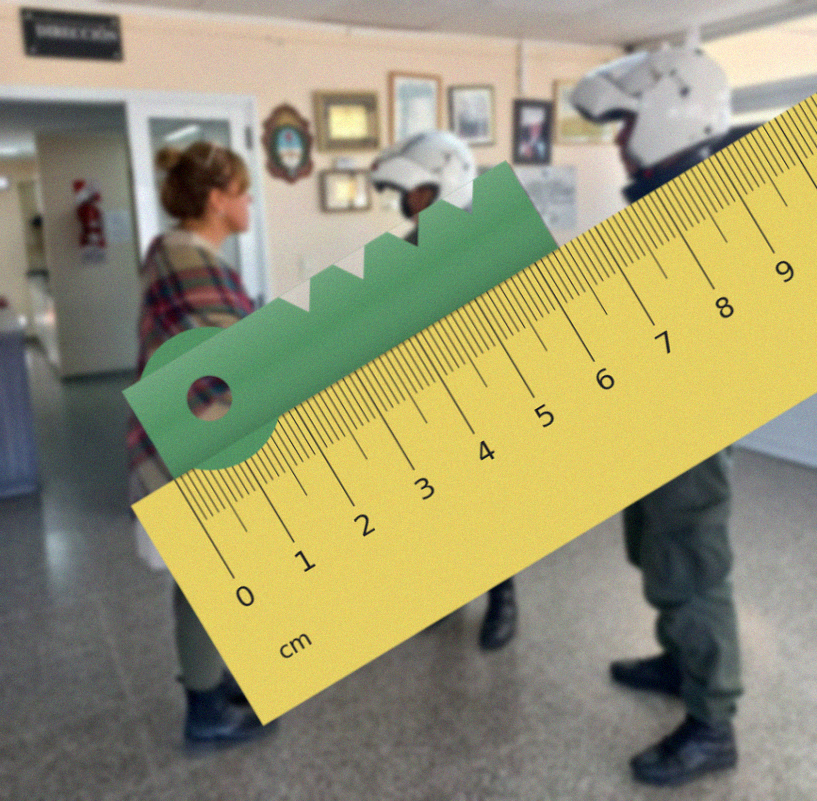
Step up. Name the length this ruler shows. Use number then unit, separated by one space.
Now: 6.4 cm
